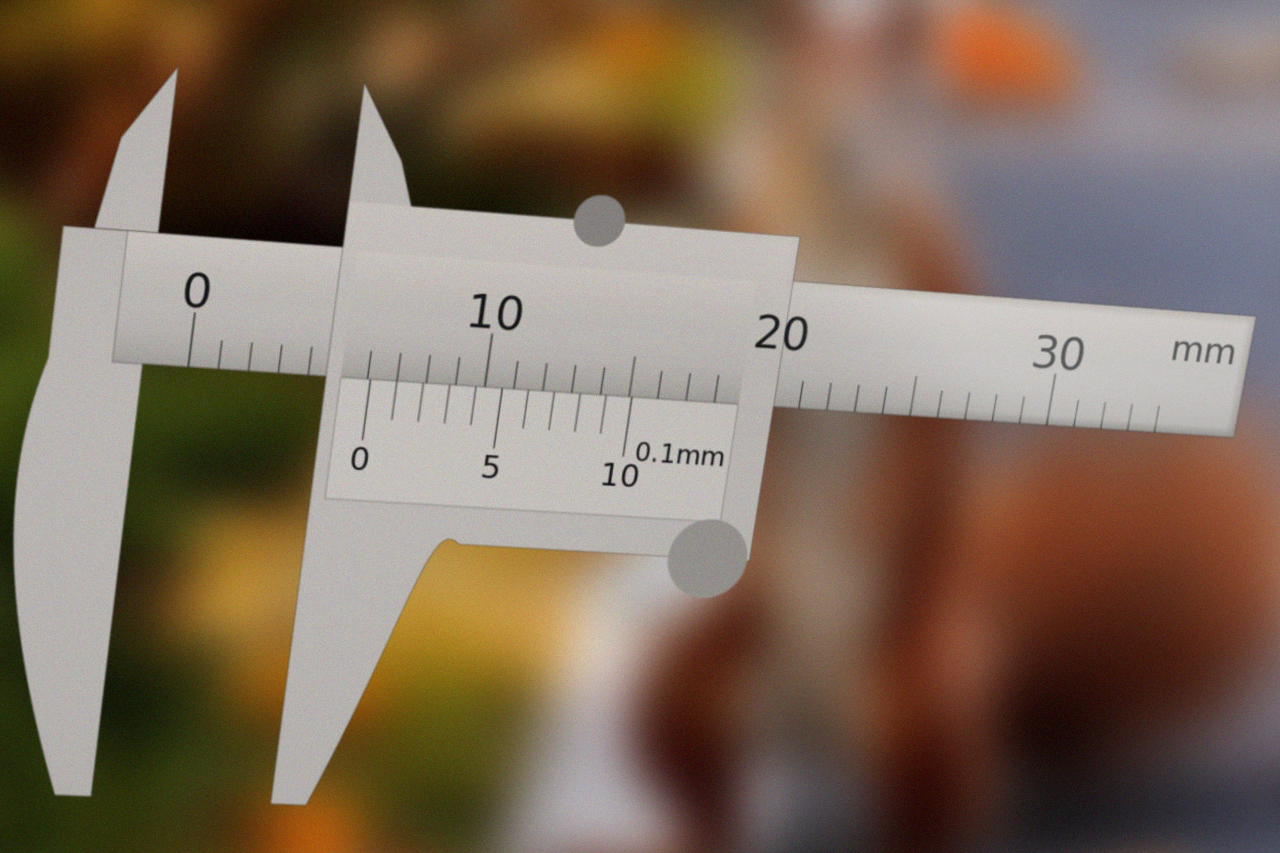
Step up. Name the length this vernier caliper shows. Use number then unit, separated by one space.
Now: 6.1 mm
